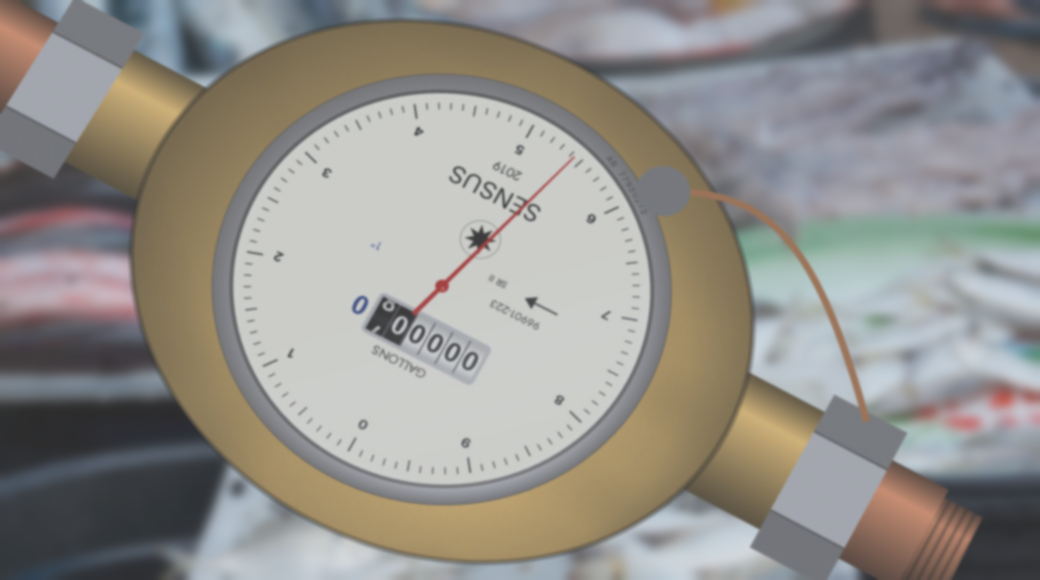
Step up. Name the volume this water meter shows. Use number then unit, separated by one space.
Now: 75.4 gal
